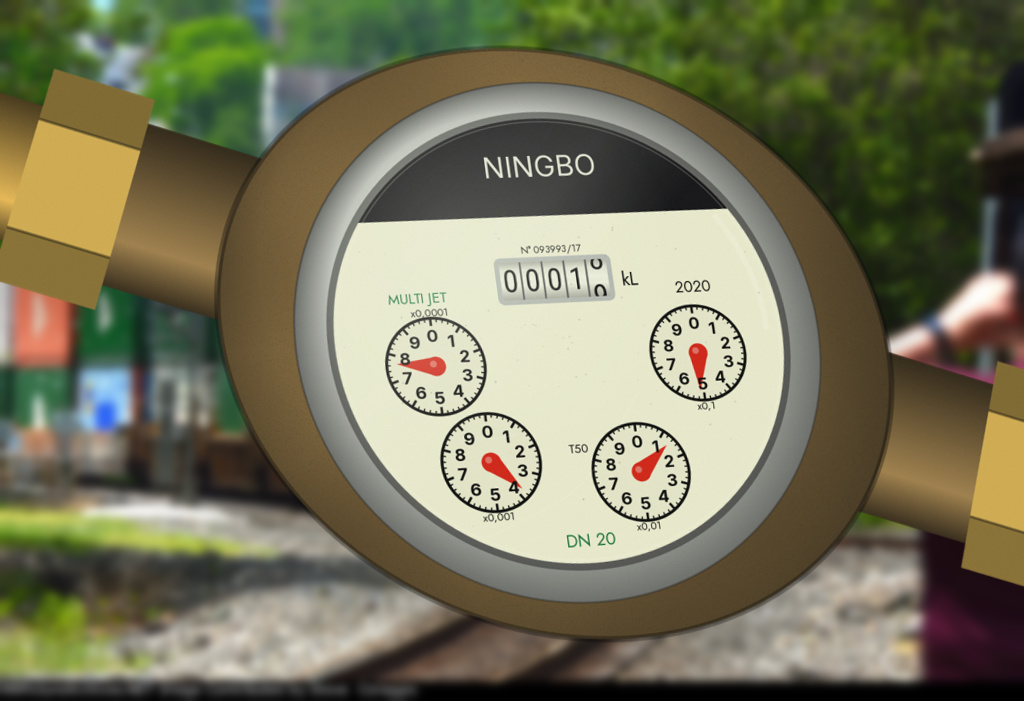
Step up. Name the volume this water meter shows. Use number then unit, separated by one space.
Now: 18.5137 kL
